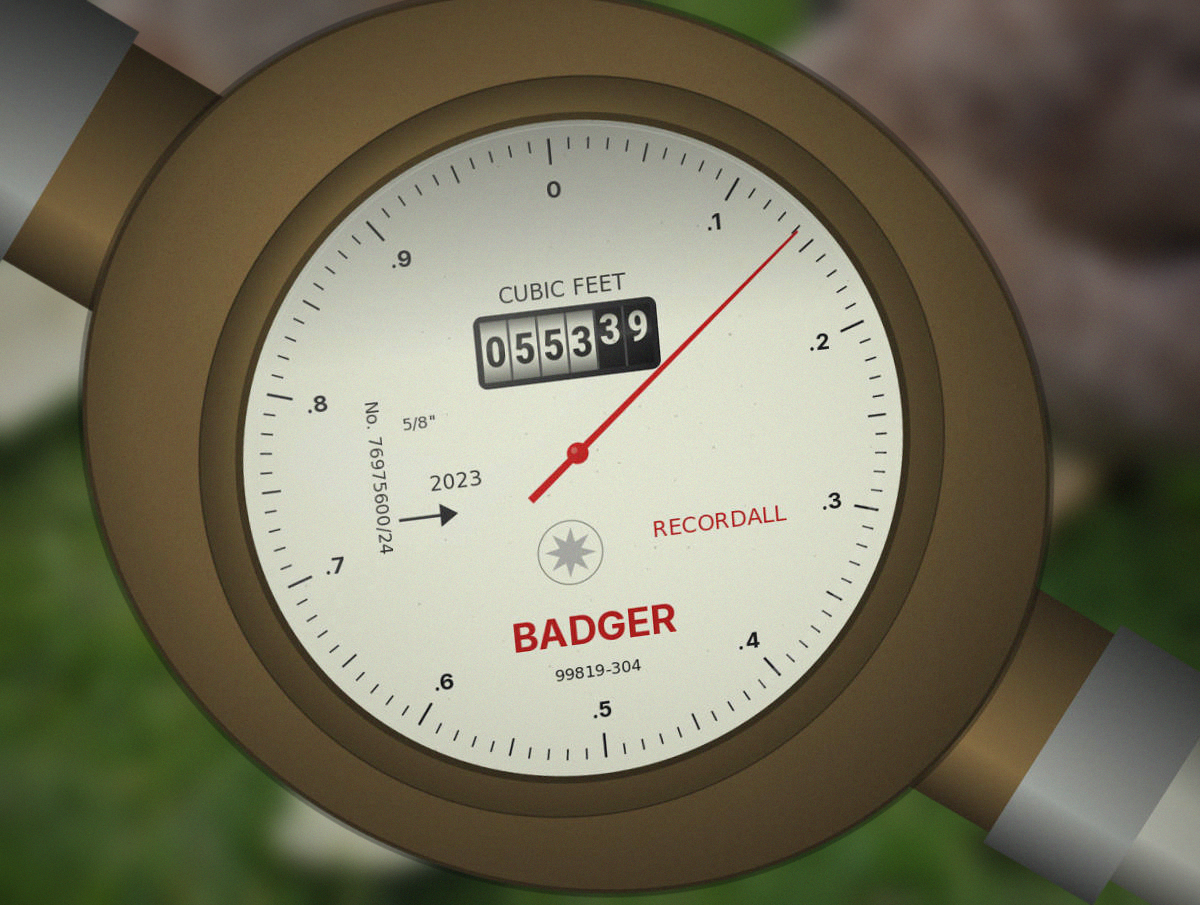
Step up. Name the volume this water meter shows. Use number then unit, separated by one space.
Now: 55339.14 ft³
